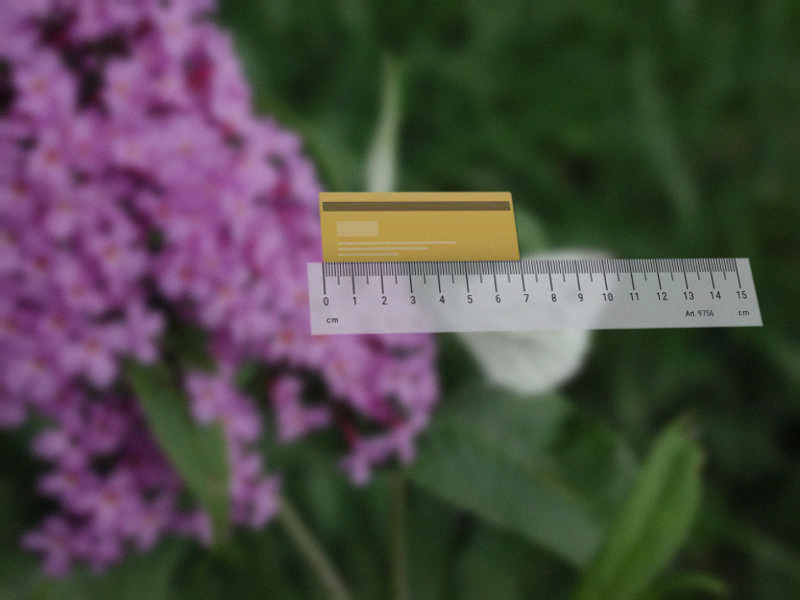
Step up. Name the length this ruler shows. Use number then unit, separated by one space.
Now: 7 cm
